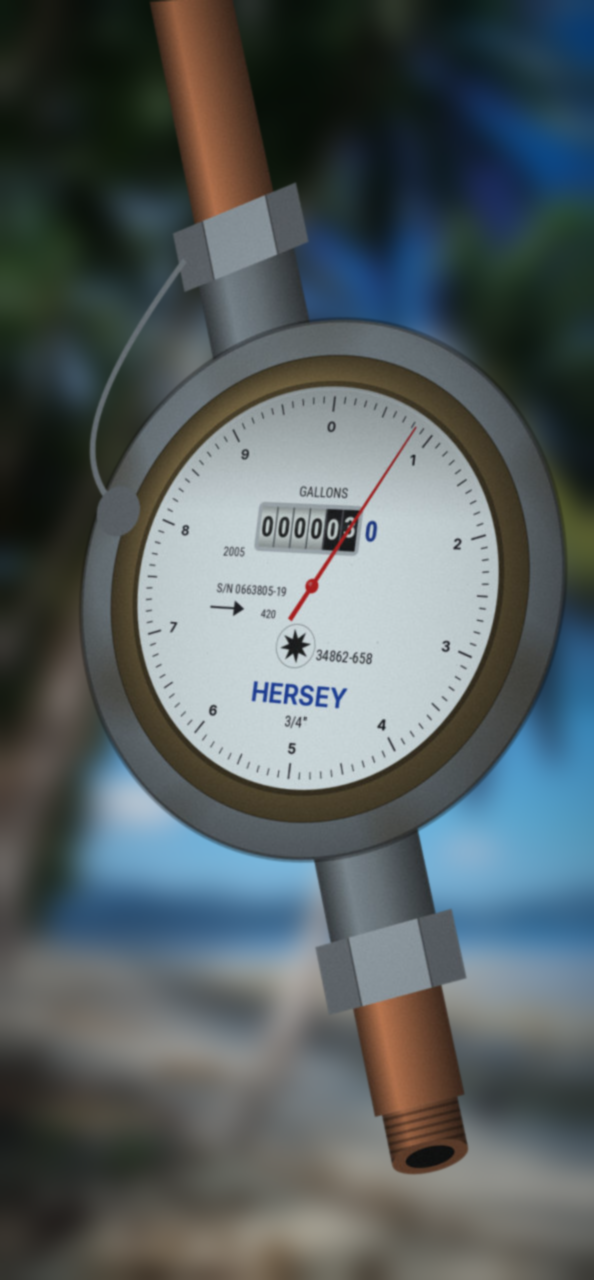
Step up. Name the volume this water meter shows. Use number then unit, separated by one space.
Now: 30.8 gal
